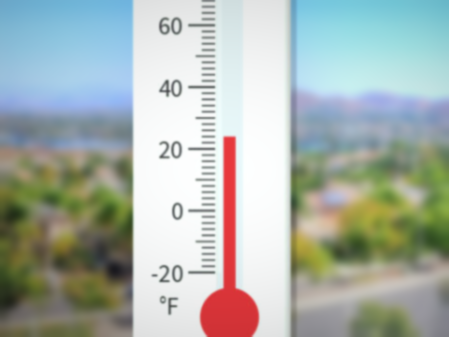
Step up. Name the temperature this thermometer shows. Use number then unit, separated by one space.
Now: 24 °F
